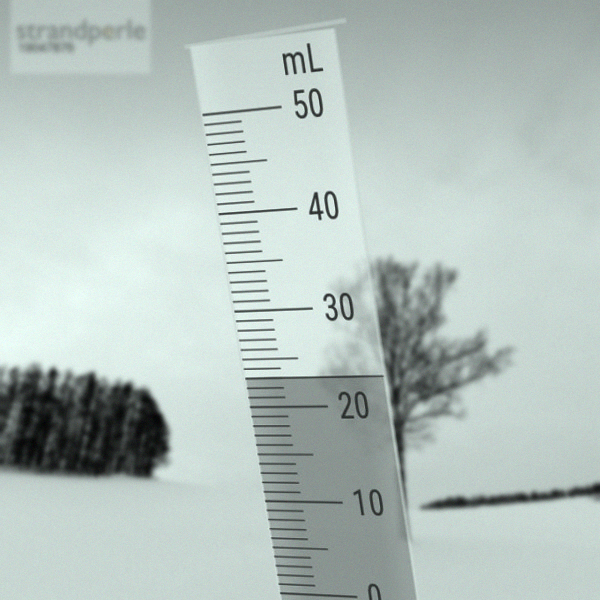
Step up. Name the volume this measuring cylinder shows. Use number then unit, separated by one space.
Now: 23 mL
